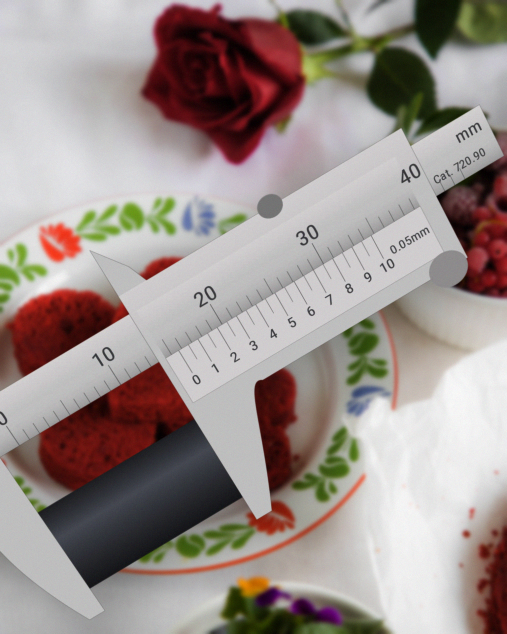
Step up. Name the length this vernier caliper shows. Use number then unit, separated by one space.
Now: 15.7 mm
